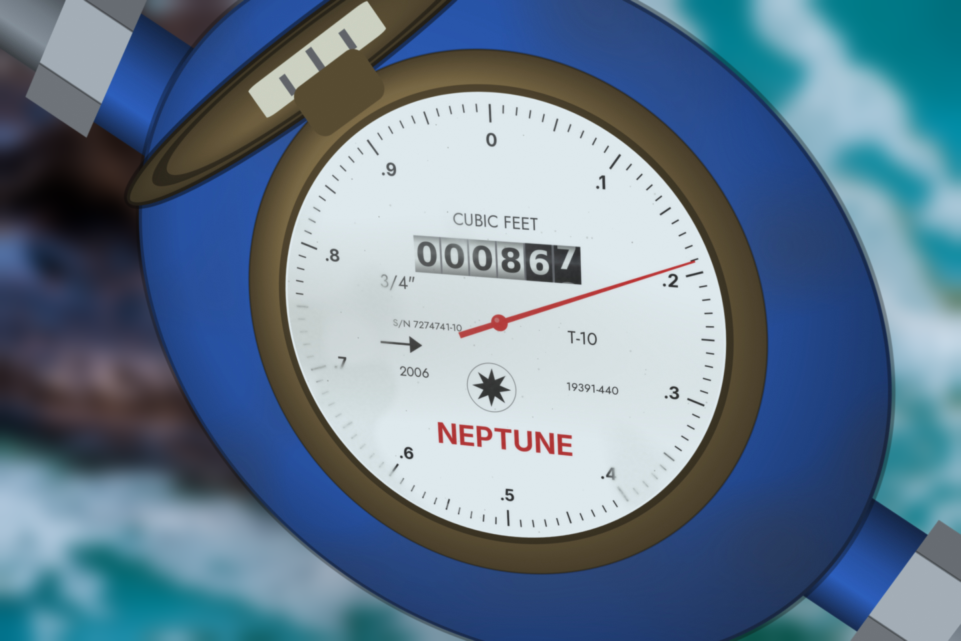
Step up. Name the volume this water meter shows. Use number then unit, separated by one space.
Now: 867.19 ft³
